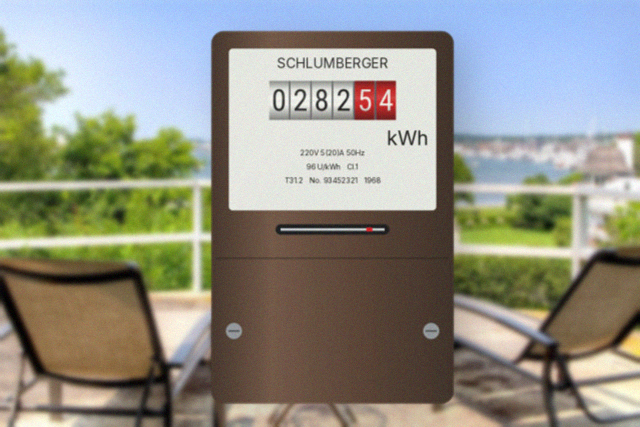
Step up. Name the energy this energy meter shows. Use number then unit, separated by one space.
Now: 282.54 kWh
